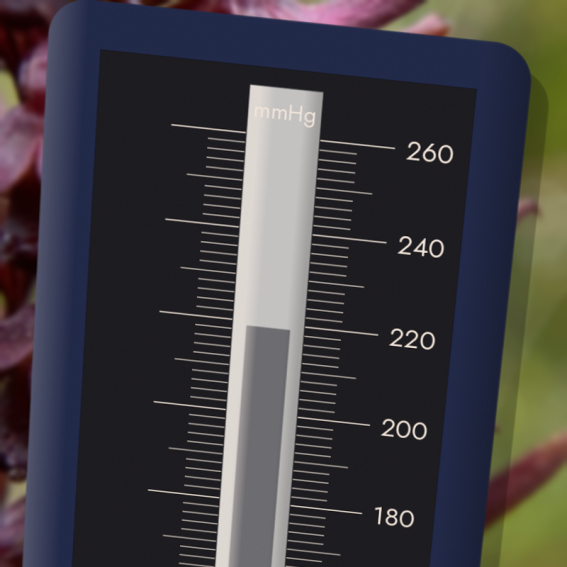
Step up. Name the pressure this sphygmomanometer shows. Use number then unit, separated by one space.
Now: 219 mmHg
